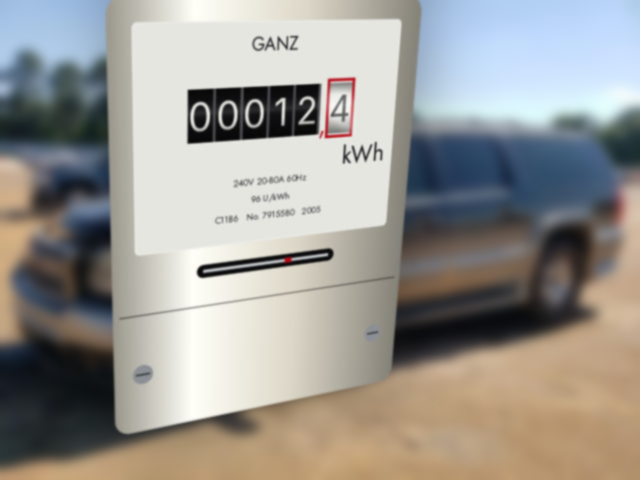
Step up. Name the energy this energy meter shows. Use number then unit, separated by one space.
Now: 12.4 kWh
